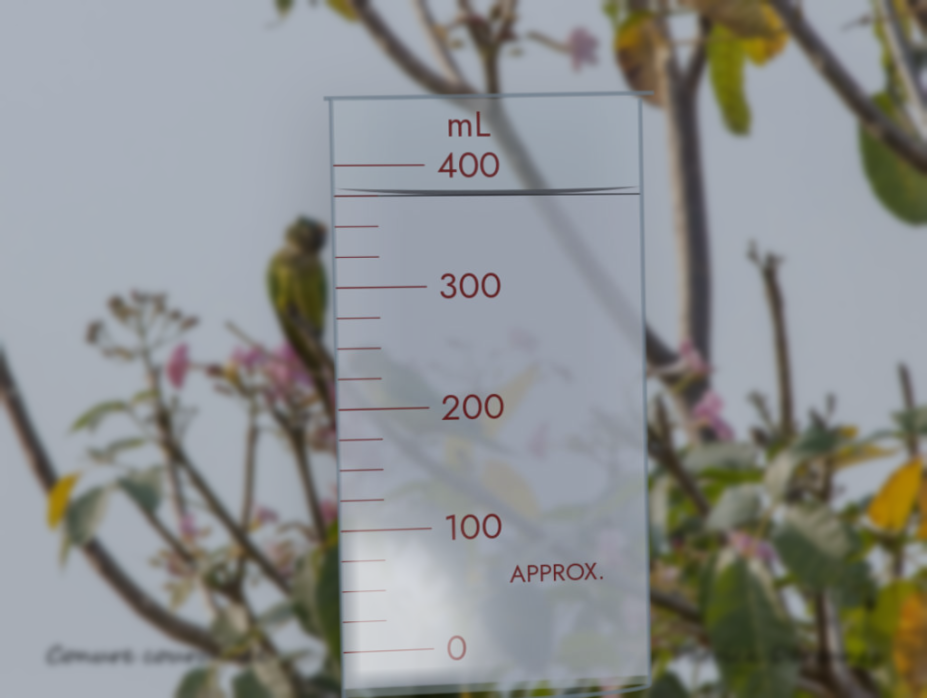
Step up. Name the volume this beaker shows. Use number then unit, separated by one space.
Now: 375 mL
